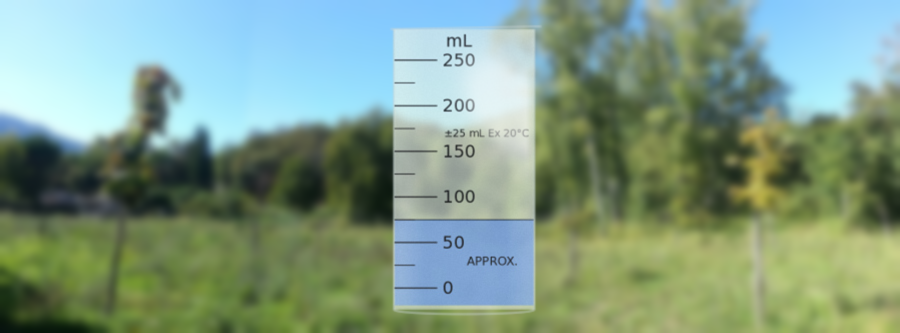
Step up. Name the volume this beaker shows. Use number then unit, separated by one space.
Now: 75 mL
